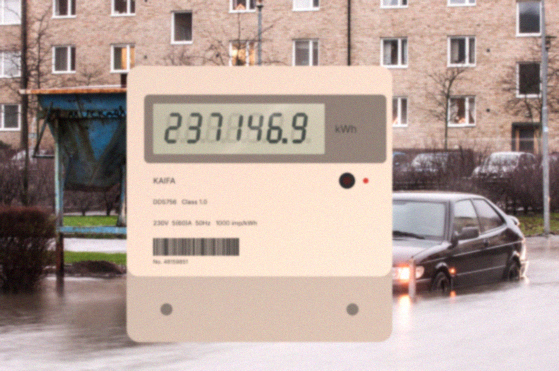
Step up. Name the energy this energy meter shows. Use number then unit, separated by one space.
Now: 237146.9 kWh
